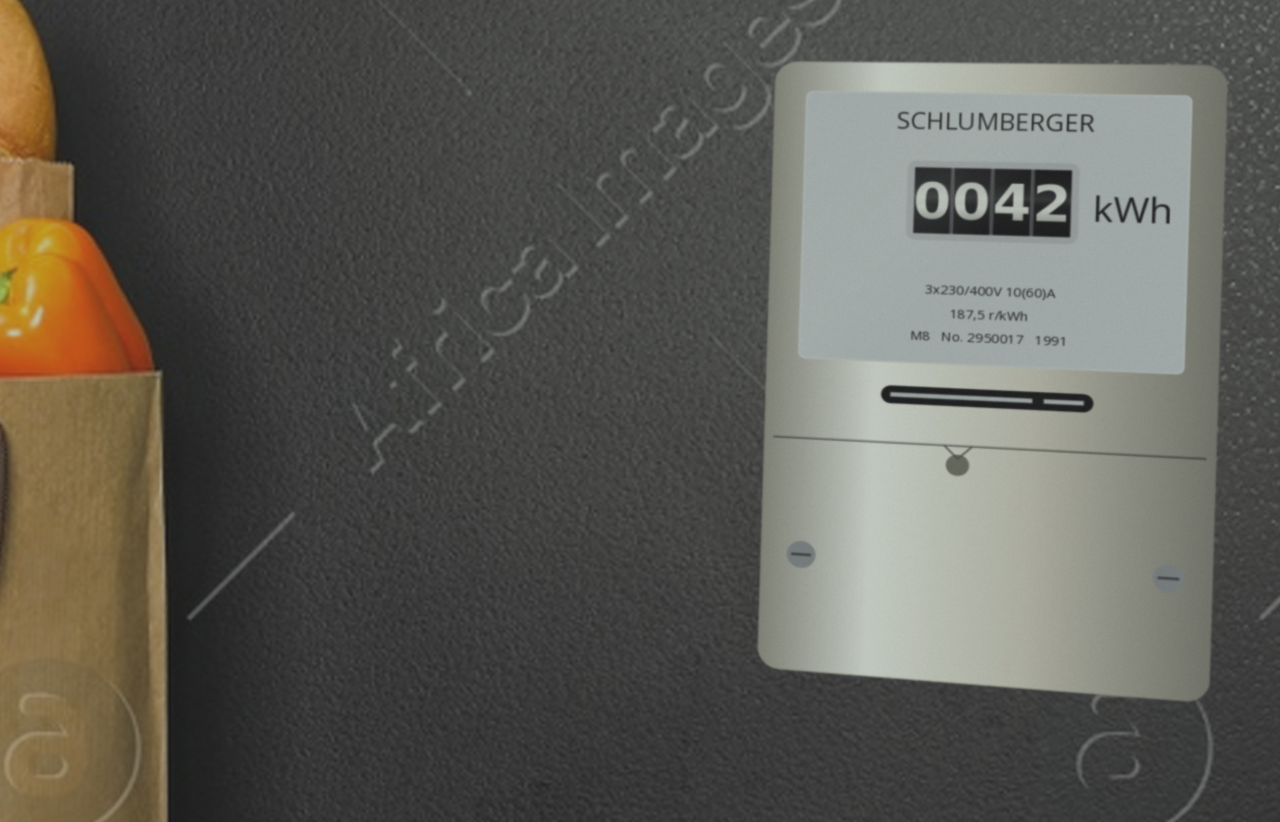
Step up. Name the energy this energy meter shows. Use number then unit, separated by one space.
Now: 42 kWh
